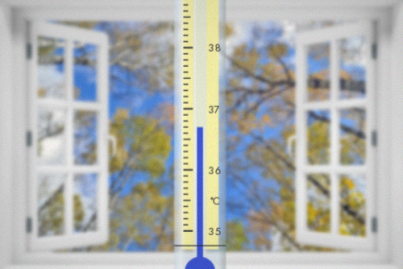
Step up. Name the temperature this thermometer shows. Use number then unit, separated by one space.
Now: 36.7 °C
